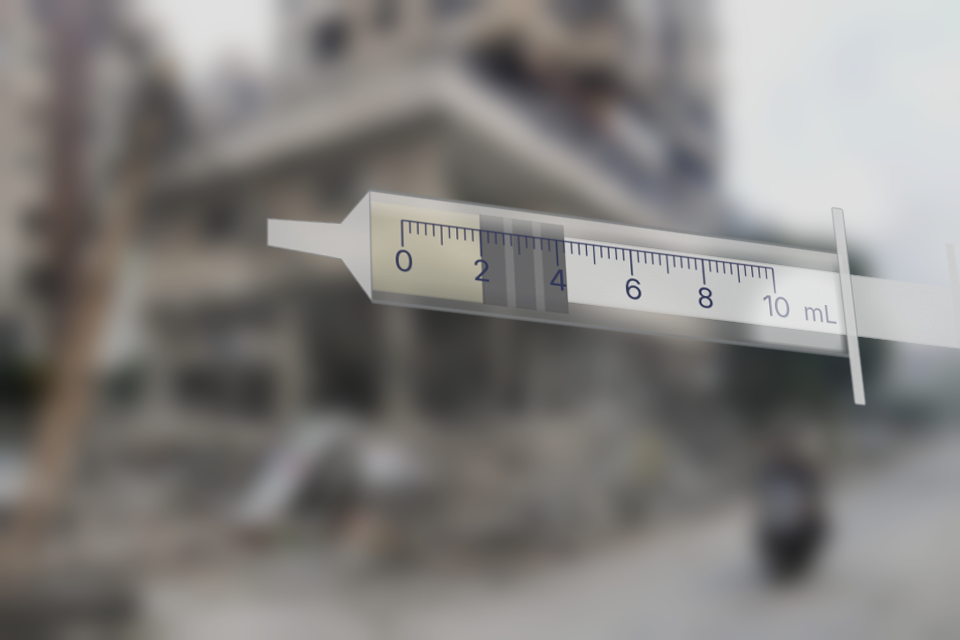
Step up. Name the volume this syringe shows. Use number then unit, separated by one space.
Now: 2 mL
